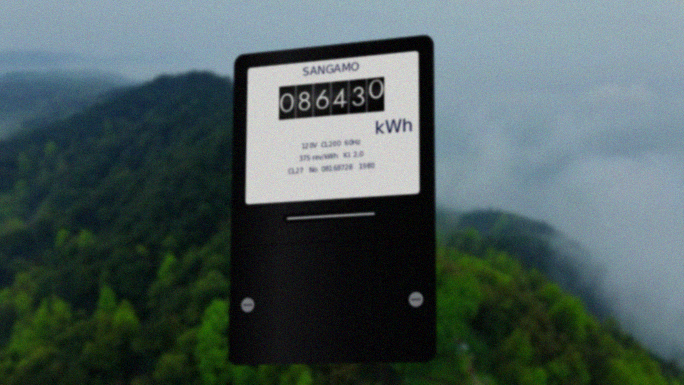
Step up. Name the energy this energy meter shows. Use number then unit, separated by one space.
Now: 86430 kWh
